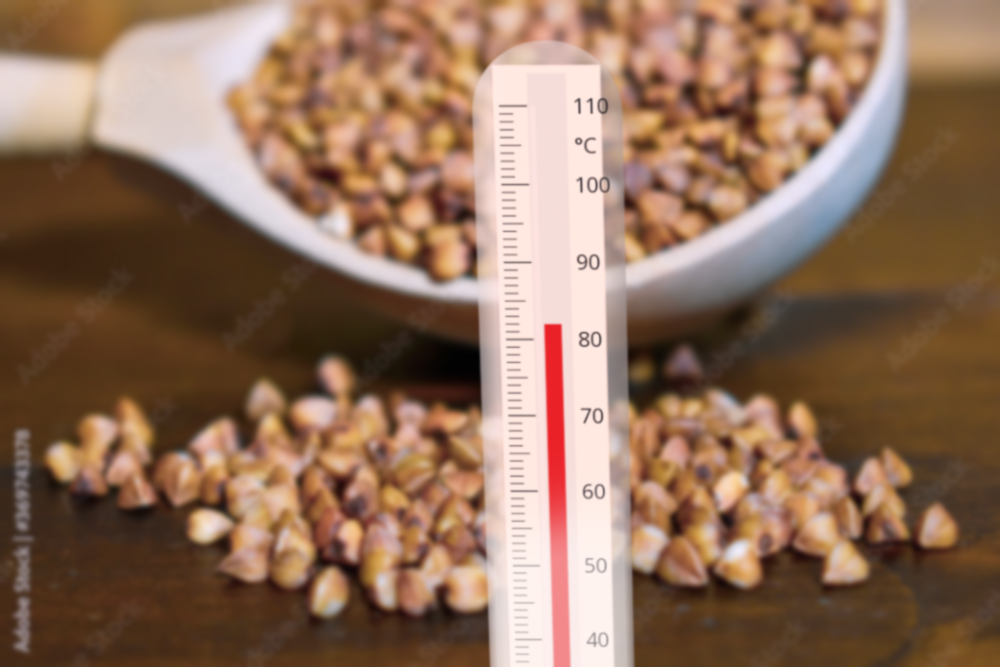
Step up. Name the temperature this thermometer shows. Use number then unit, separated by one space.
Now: 82 °C
